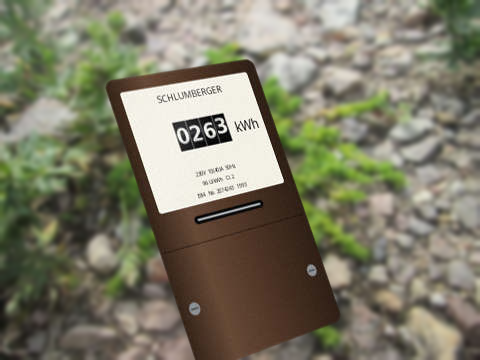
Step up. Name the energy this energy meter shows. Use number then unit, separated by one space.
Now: 263 kWh
